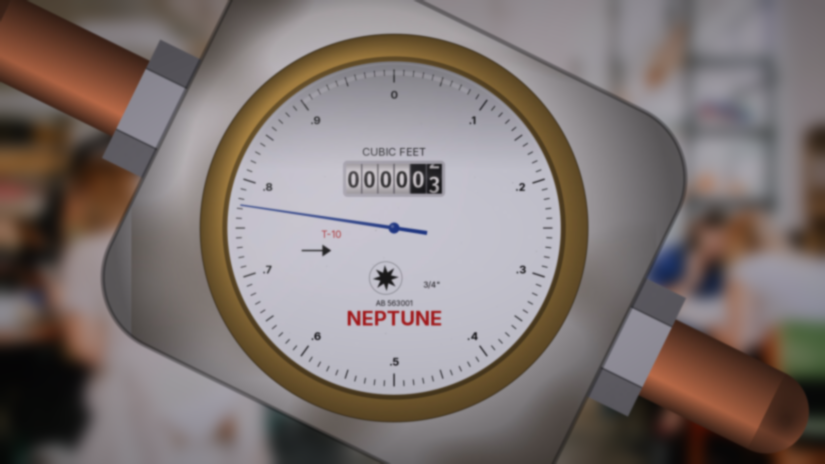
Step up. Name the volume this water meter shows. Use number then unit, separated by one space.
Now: 2.77 ft³
